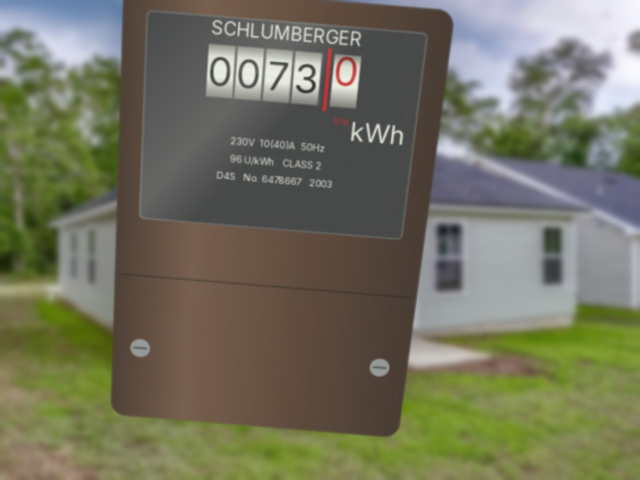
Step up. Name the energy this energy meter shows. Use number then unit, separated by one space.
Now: 73.0 kWh
